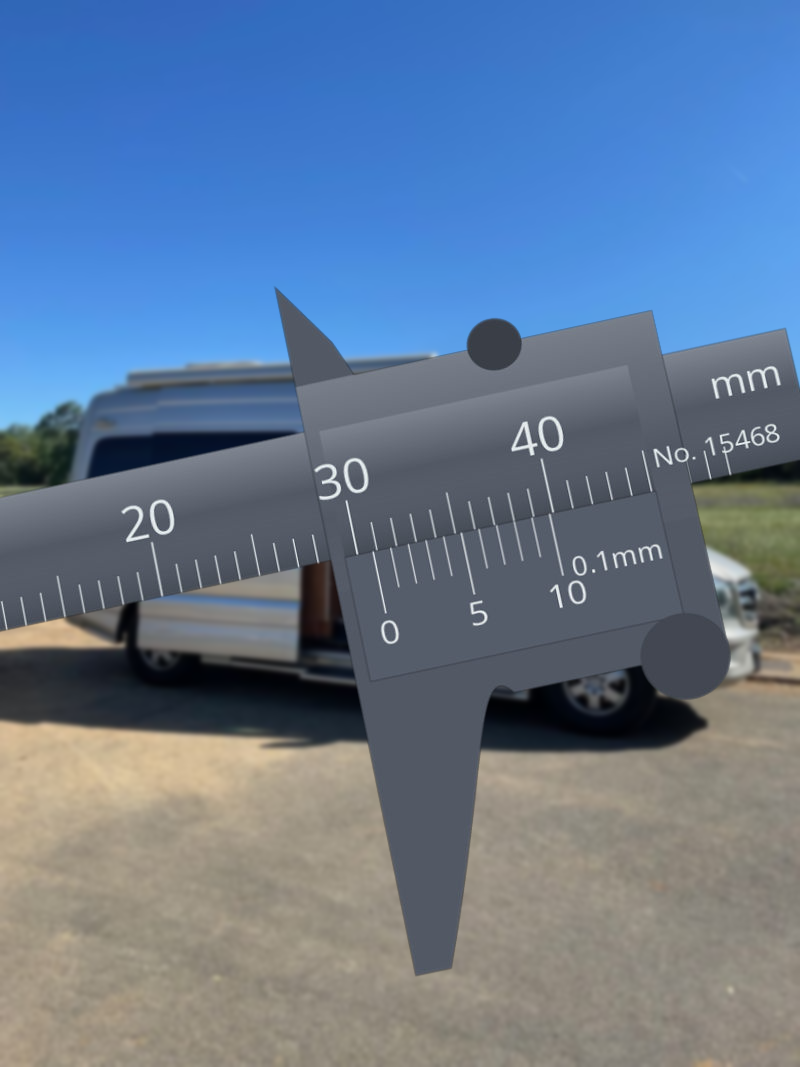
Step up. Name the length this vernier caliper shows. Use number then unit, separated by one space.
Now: 30.8 mm
